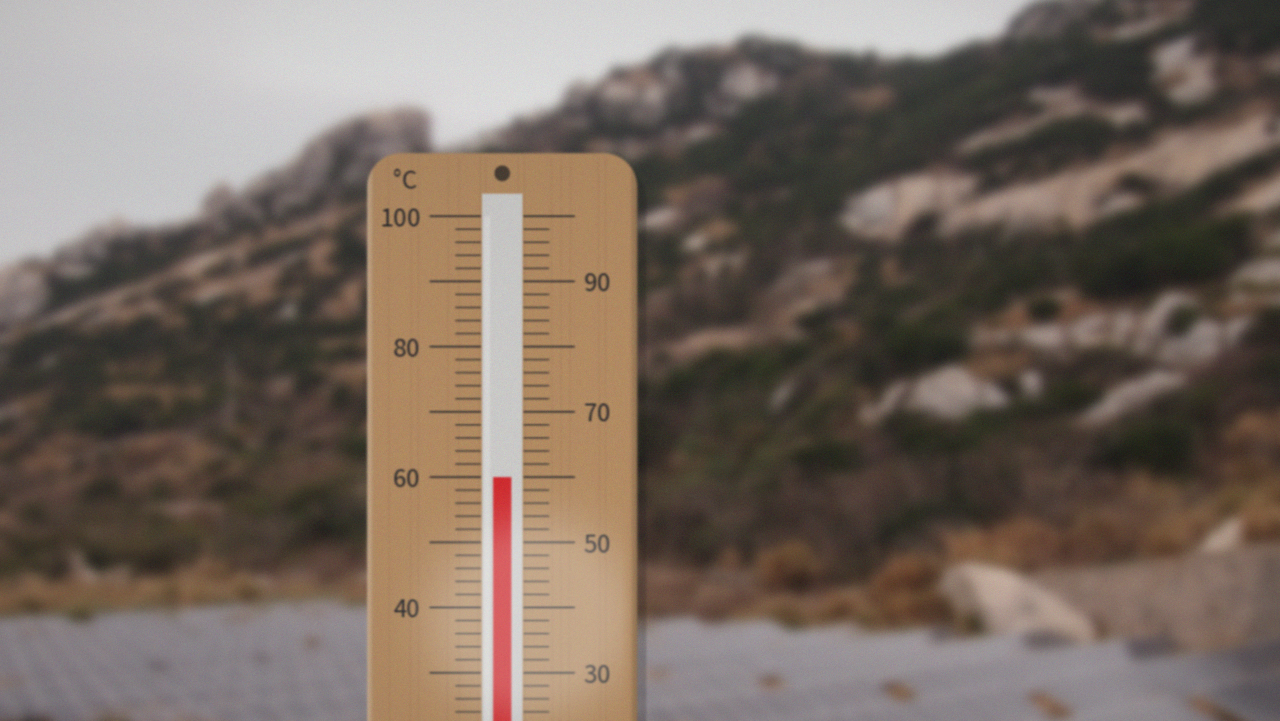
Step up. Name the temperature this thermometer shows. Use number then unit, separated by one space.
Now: 60 °C
